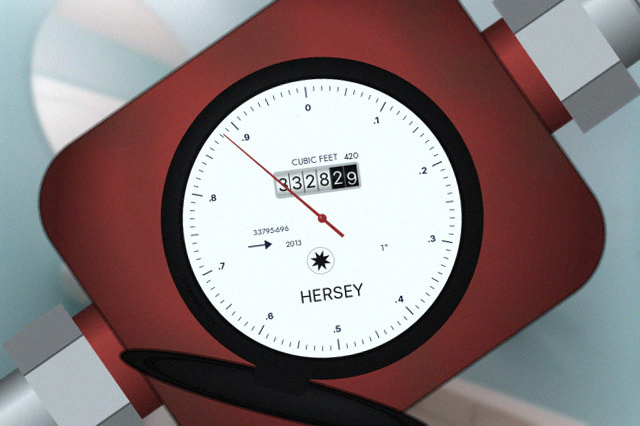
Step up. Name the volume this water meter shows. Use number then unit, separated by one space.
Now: 332828.88 ft³
